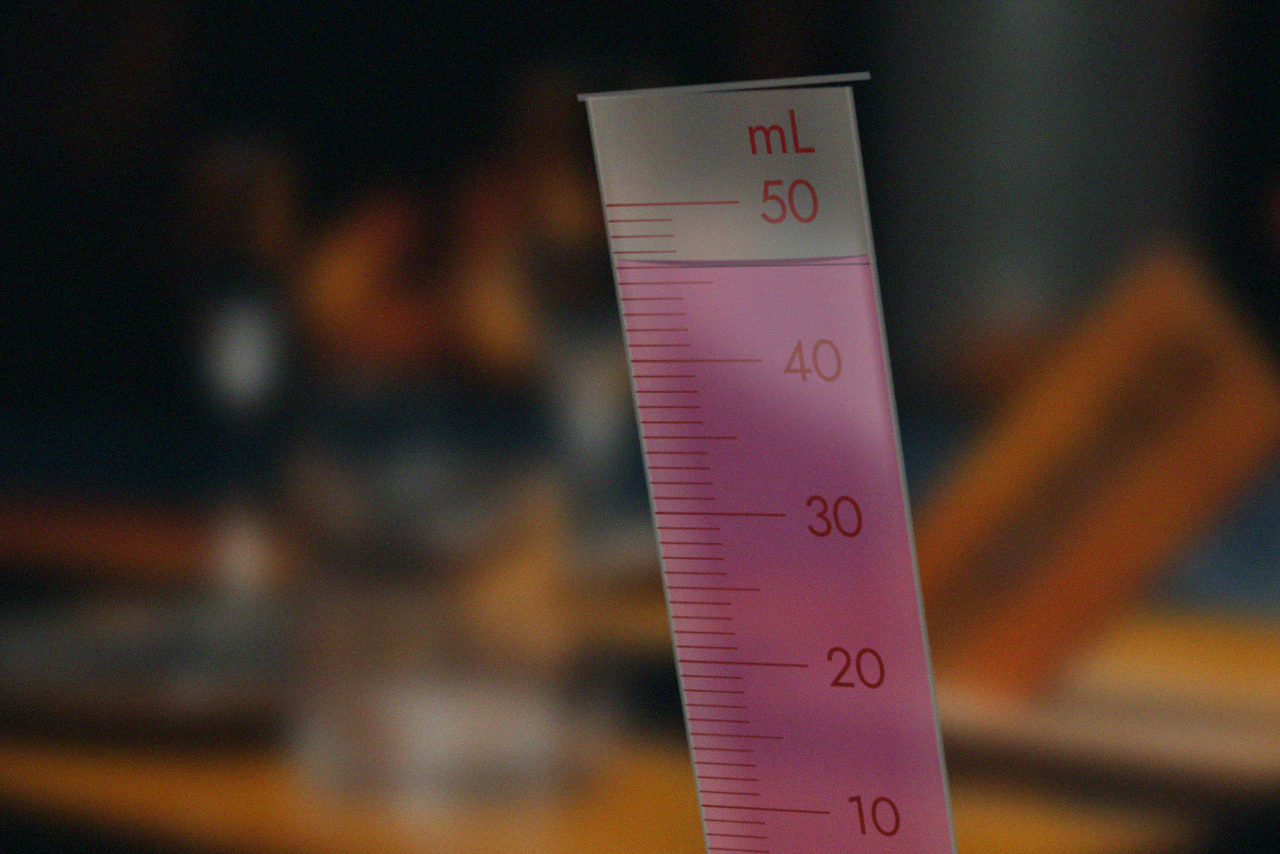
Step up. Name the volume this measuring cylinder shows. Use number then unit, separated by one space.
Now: 46 mL
